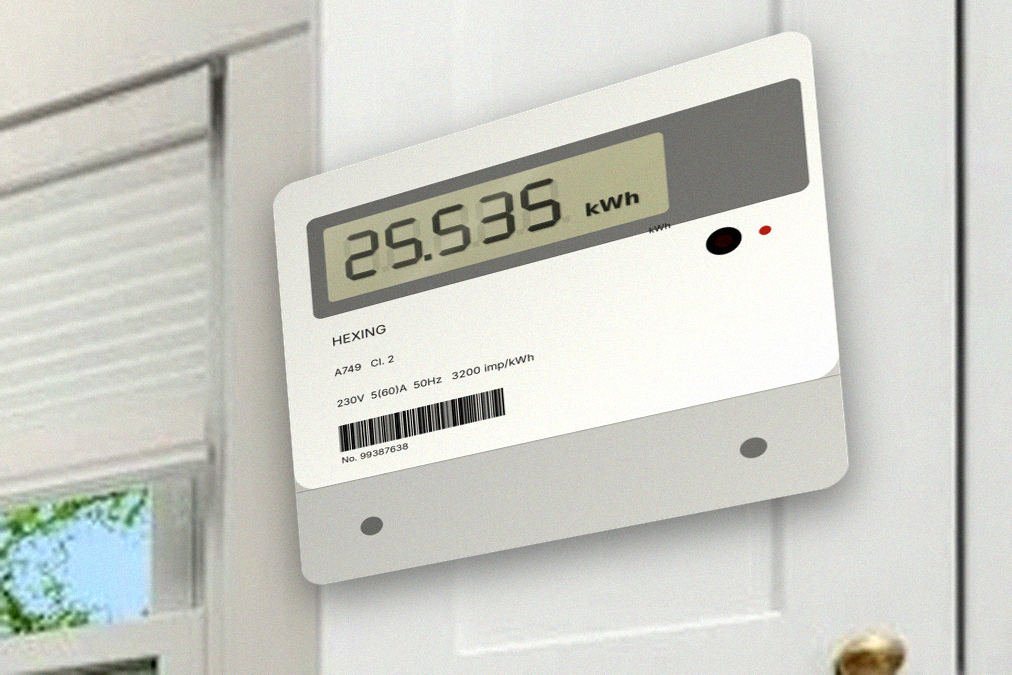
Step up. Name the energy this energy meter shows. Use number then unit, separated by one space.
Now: 25.535 kWh
